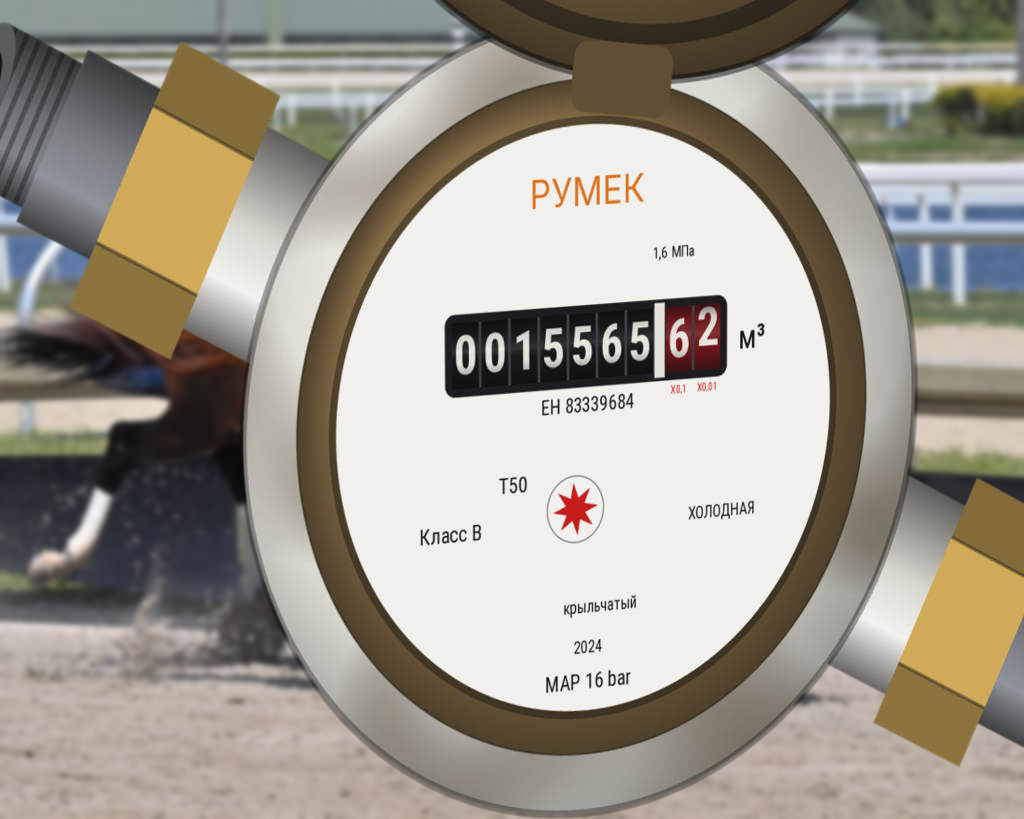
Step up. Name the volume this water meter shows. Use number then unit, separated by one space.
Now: 15565.62 m³
